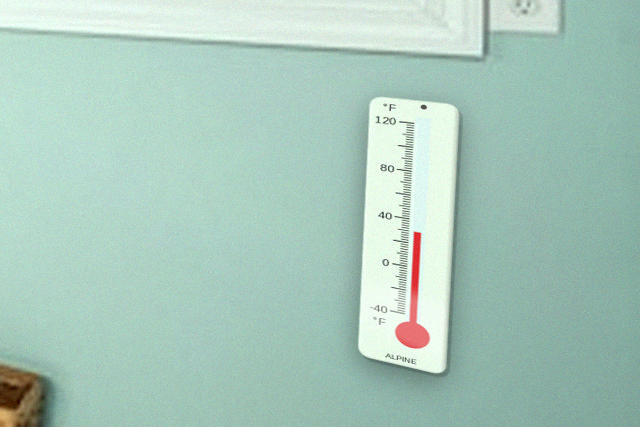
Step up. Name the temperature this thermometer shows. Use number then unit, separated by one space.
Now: 30 °F
